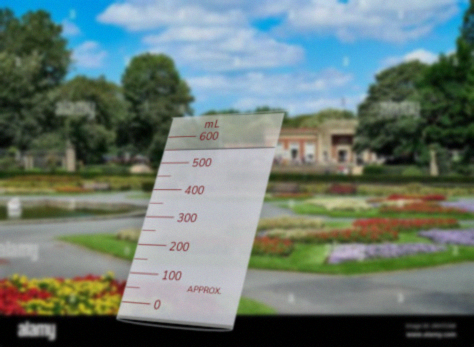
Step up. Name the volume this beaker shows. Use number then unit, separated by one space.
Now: 550 mL
